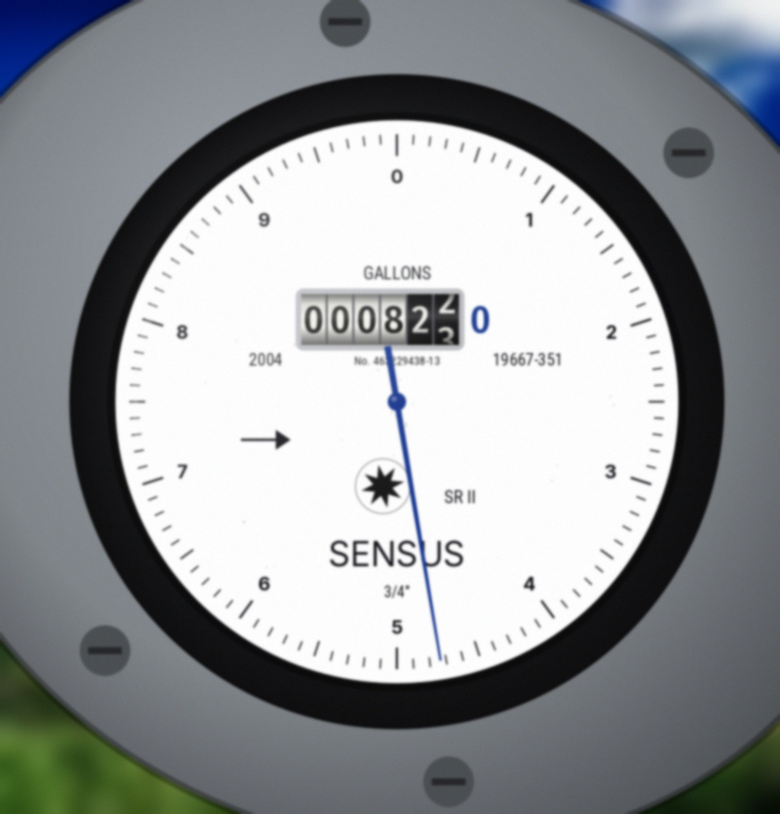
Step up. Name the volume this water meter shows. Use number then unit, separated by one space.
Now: 8224.7 gal
